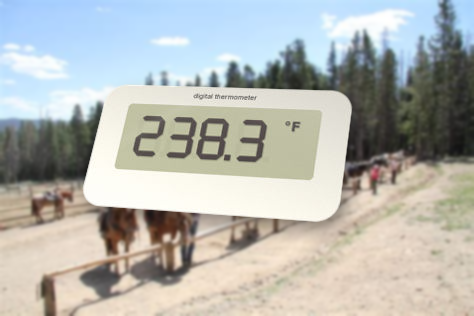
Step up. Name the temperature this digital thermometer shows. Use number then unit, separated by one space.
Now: 238.3 °F
